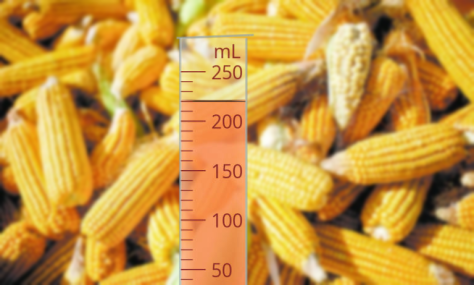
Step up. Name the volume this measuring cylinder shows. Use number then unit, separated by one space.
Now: 220 mL
